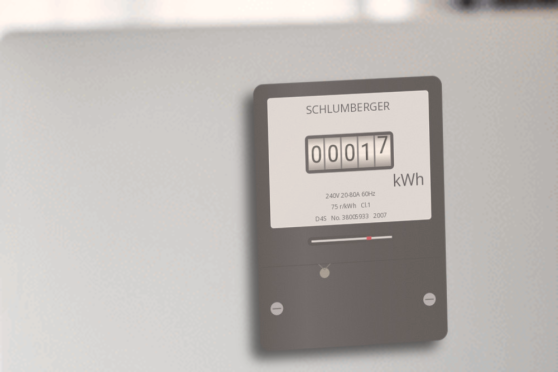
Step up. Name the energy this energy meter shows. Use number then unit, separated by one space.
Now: 17 kWh
